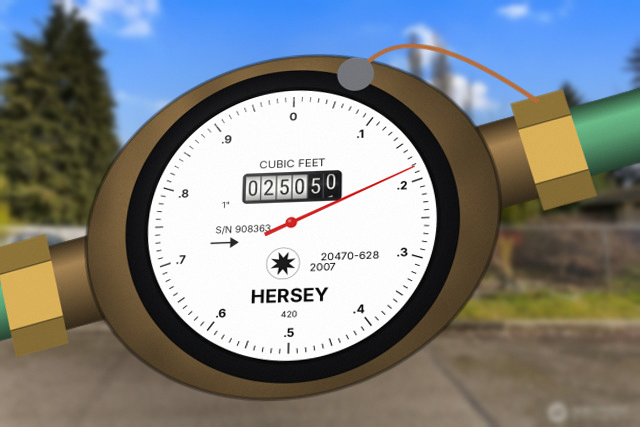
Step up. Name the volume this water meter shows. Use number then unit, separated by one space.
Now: 25050.18 ft³
